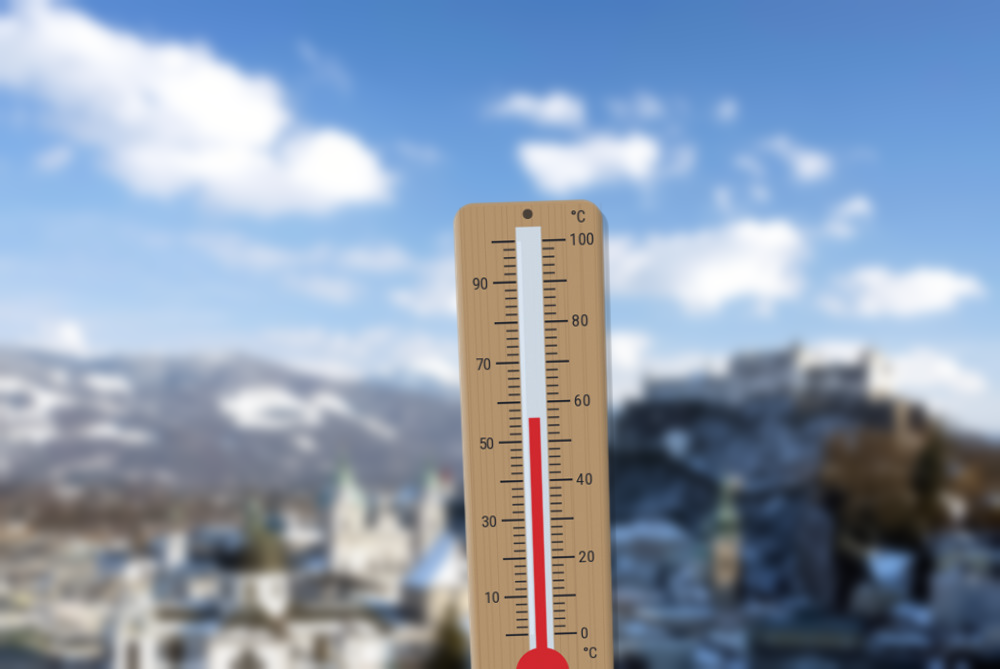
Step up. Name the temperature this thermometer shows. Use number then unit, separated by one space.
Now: 56 °C
